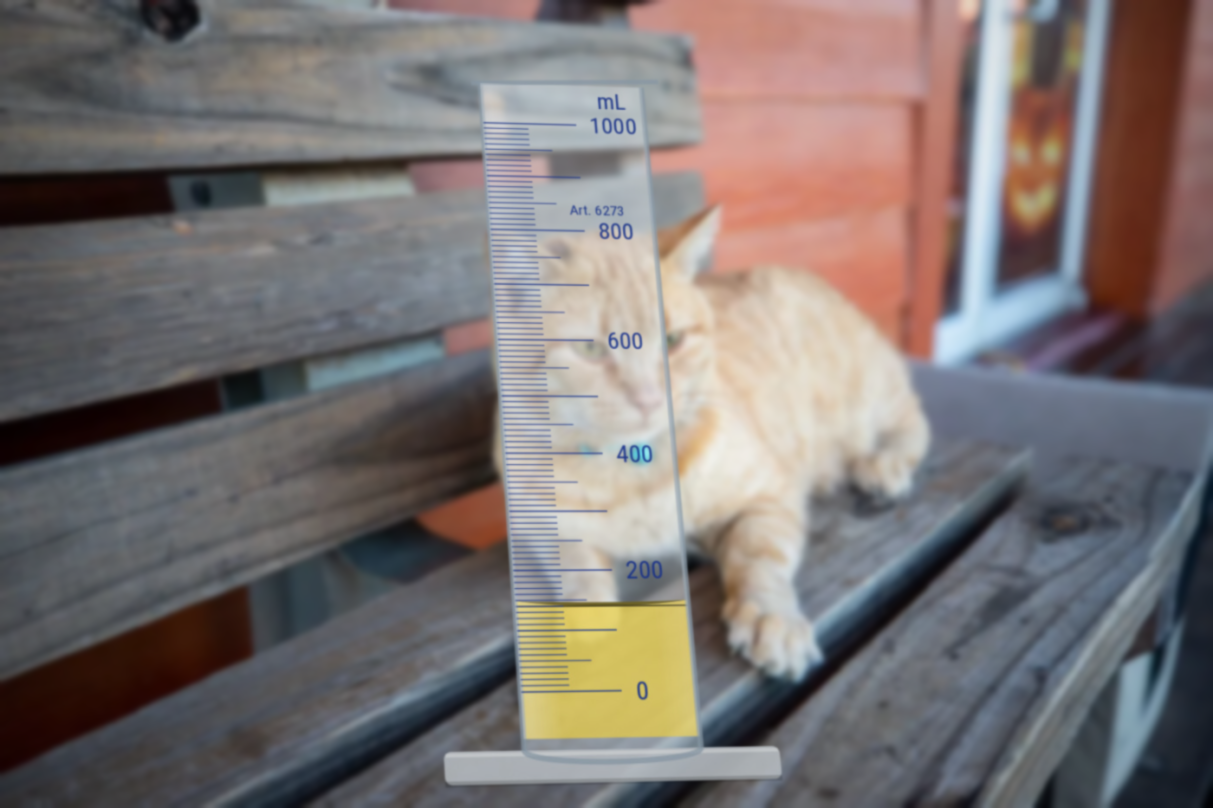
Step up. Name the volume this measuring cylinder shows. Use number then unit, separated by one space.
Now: 140 mL
